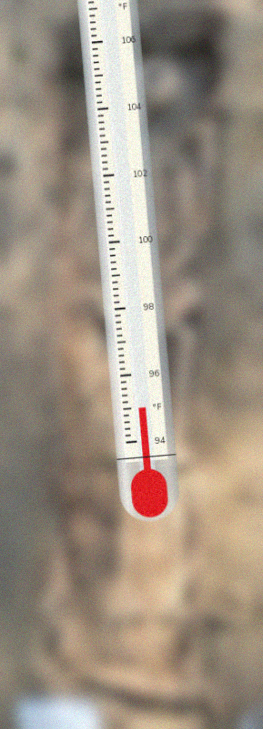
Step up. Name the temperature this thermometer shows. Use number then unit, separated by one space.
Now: 95 °F
